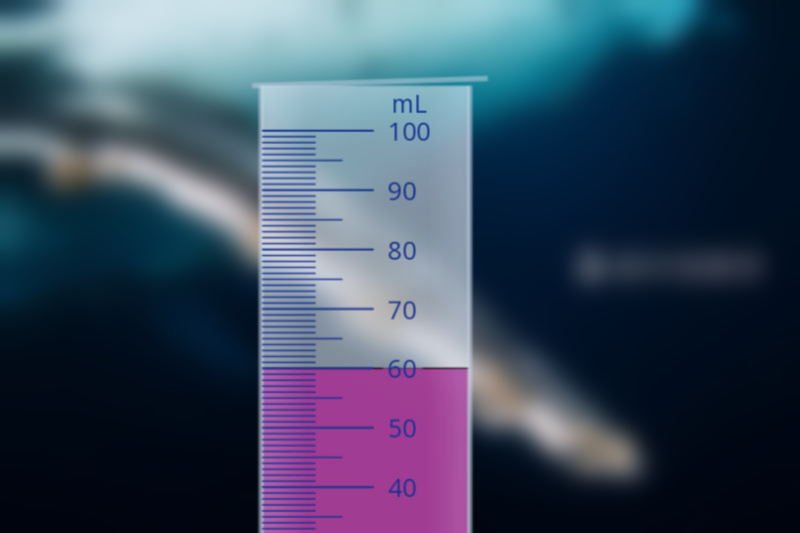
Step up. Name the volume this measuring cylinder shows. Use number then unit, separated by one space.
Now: 60 mL
